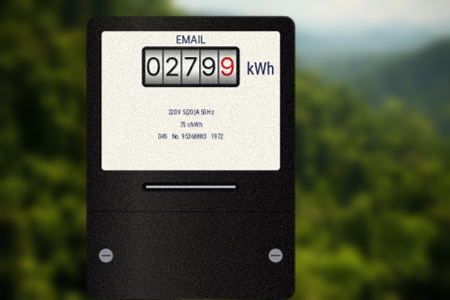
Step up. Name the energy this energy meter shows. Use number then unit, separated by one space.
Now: 279.9 kWh
